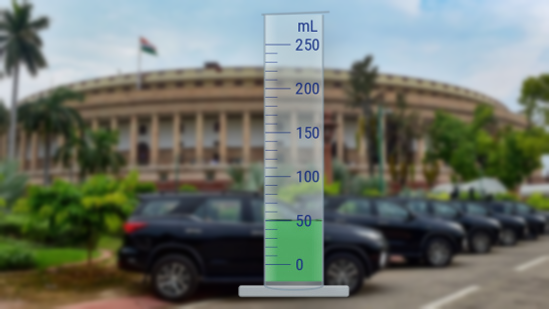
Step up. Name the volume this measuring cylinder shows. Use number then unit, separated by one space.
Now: 50 mL
